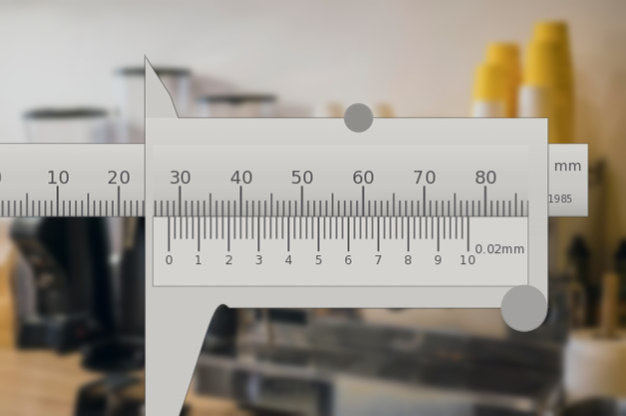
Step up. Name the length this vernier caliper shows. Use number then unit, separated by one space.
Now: 28.2 mm
